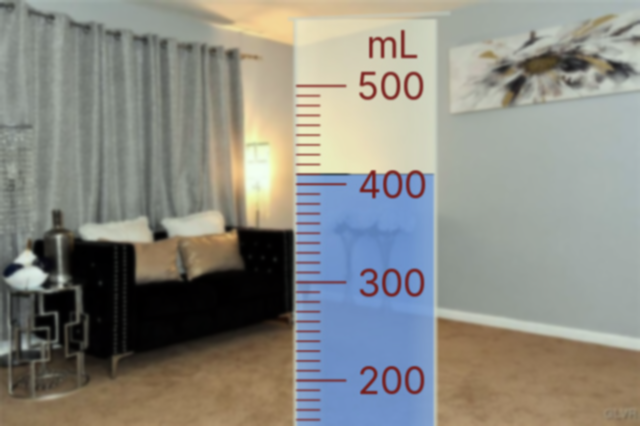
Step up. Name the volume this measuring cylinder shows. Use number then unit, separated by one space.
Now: 410 mL
